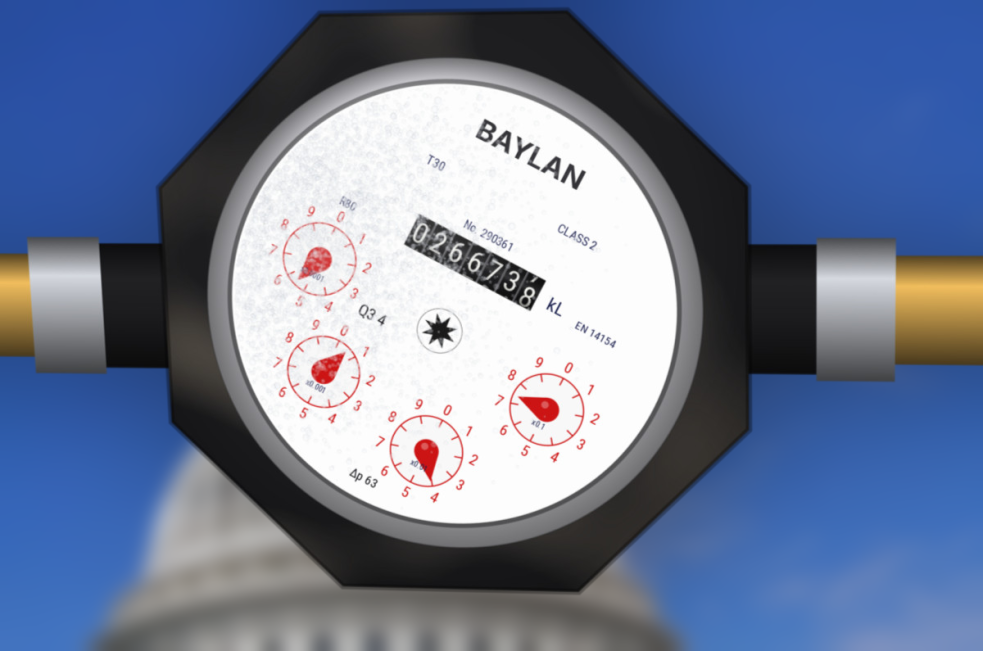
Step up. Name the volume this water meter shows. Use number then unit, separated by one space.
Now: 266737.7405 kL
